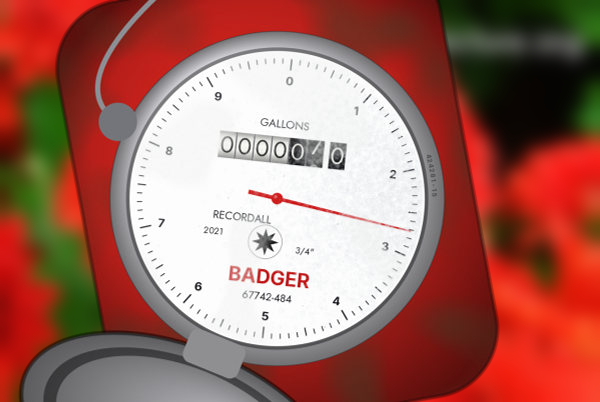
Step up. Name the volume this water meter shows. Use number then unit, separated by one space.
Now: 72.7 gal
